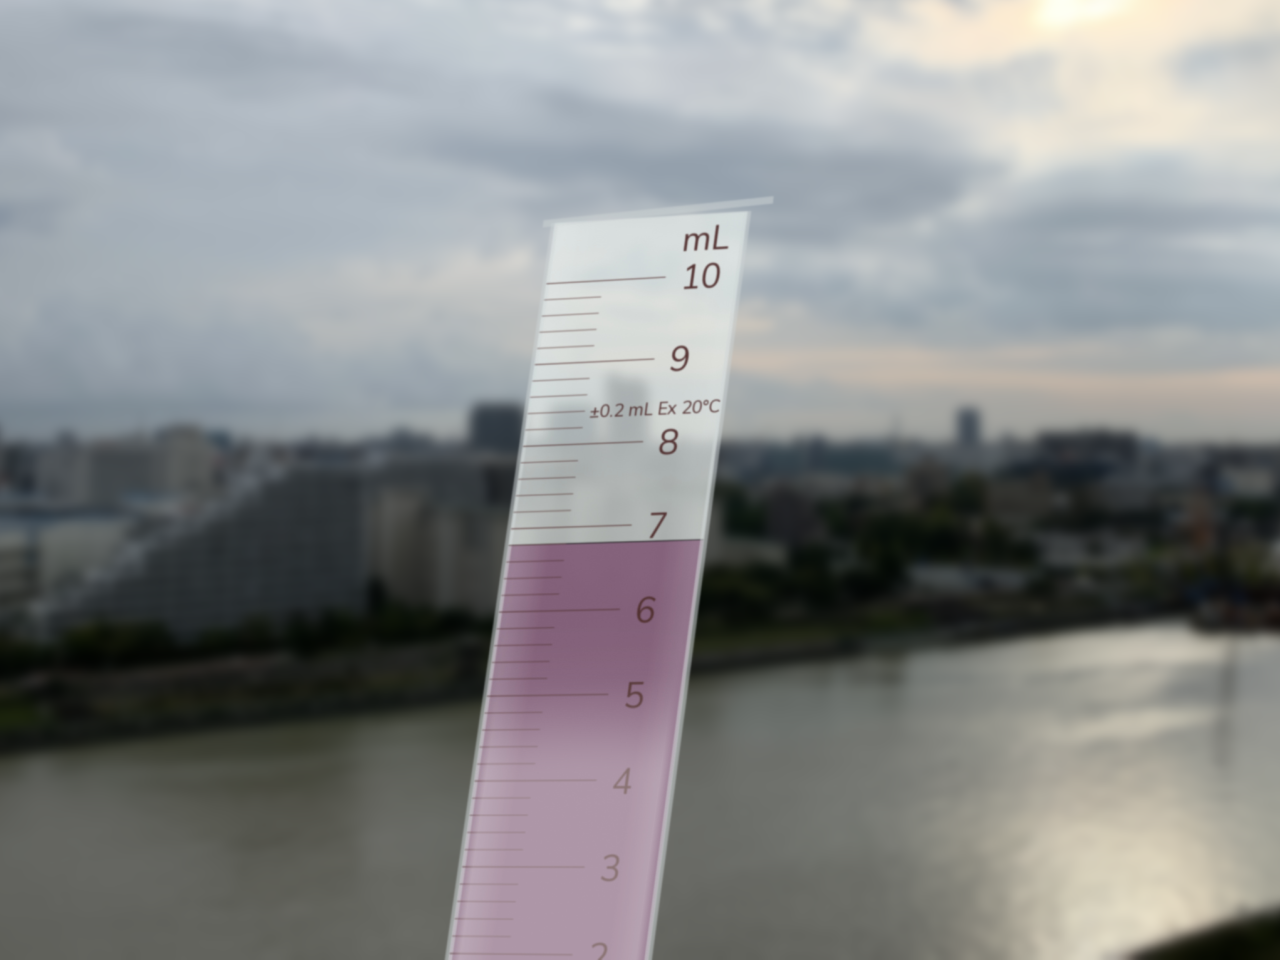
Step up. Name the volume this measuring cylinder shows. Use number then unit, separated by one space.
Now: 6.8 mL
